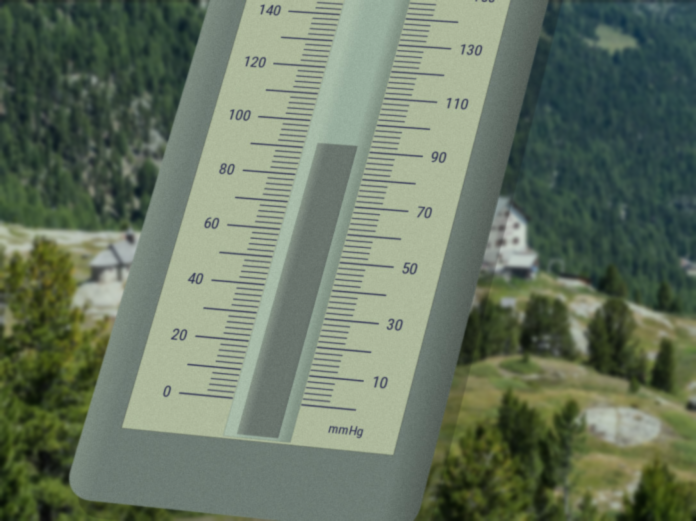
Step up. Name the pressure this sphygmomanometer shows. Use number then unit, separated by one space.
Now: 92 mmHg
